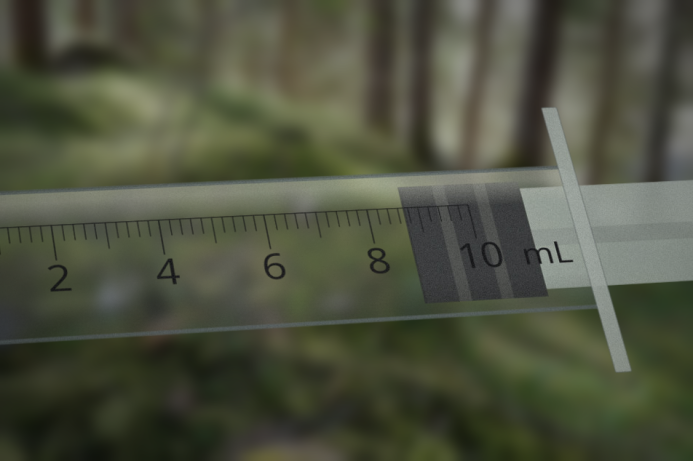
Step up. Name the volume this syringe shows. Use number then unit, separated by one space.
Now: 8.7 mL
